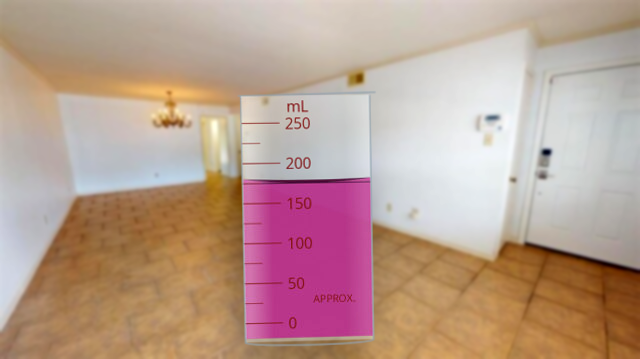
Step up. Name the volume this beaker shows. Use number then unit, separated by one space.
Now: 175 mL
